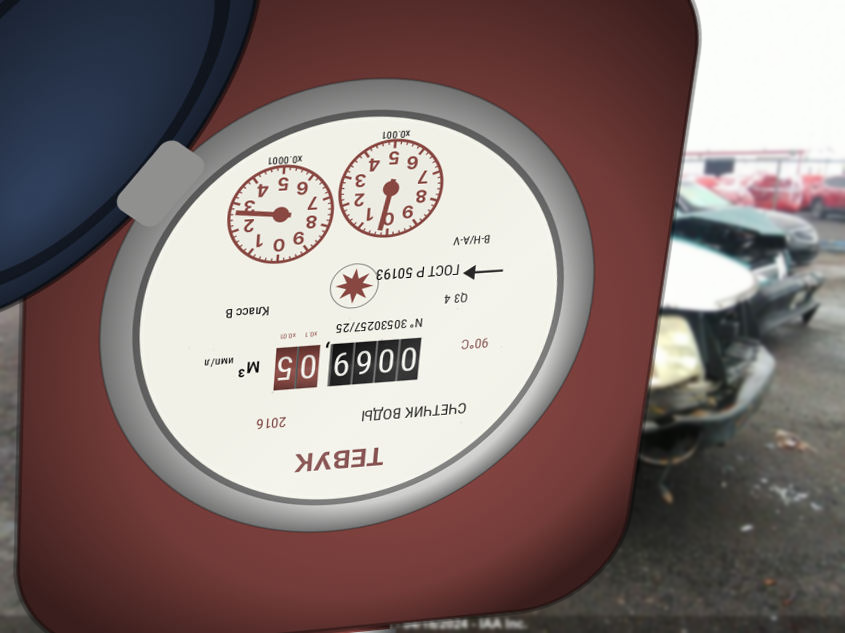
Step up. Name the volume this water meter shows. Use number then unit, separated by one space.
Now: 69.0502 m³
